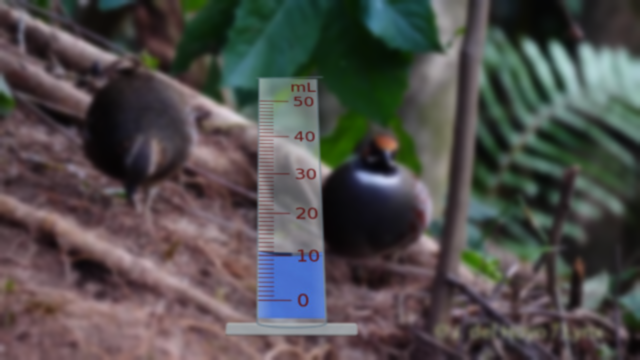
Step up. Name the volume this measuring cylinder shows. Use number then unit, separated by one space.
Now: 10 mL
